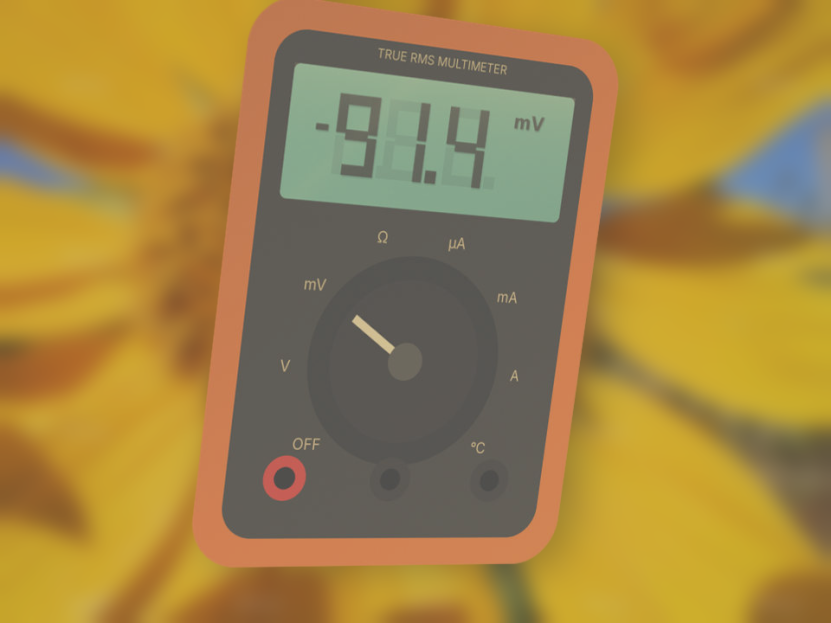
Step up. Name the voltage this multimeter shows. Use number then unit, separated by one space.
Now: -91.4 mV
